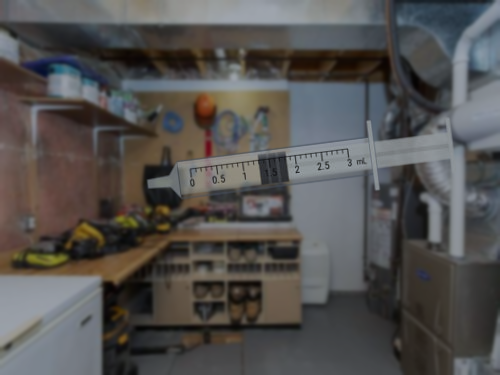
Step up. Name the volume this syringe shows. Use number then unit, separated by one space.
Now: 1.3 mL
